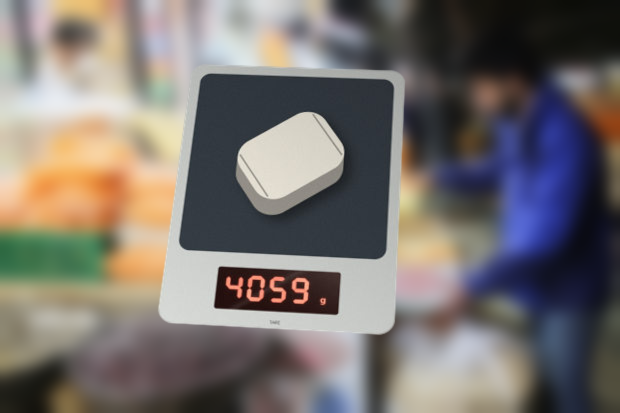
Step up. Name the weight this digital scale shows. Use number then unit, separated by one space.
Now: 4059 g
